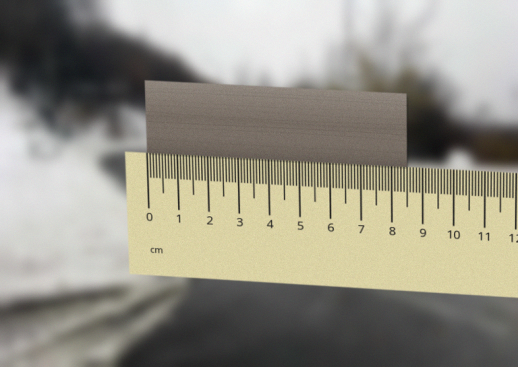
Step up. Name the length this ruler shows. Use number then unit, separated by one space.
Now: 8.5 cm
